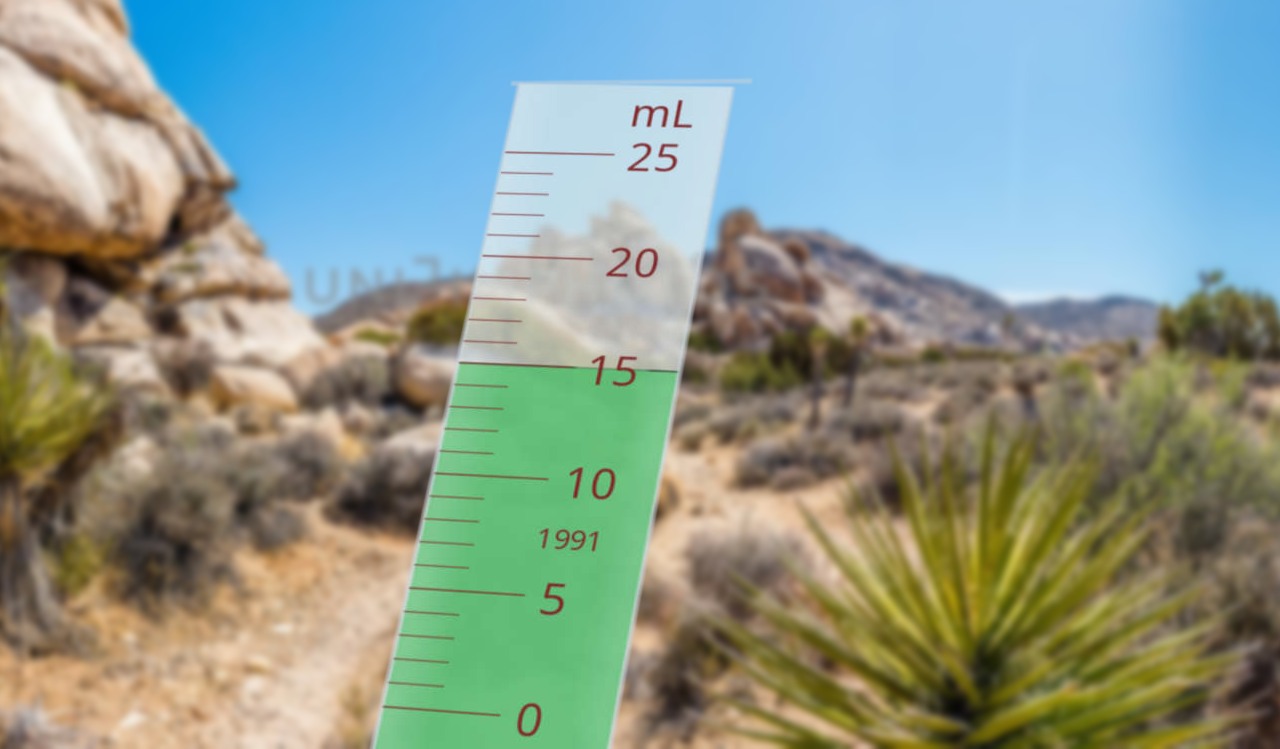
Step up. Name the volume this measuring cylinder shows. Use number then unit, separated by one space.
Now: 15 mL
